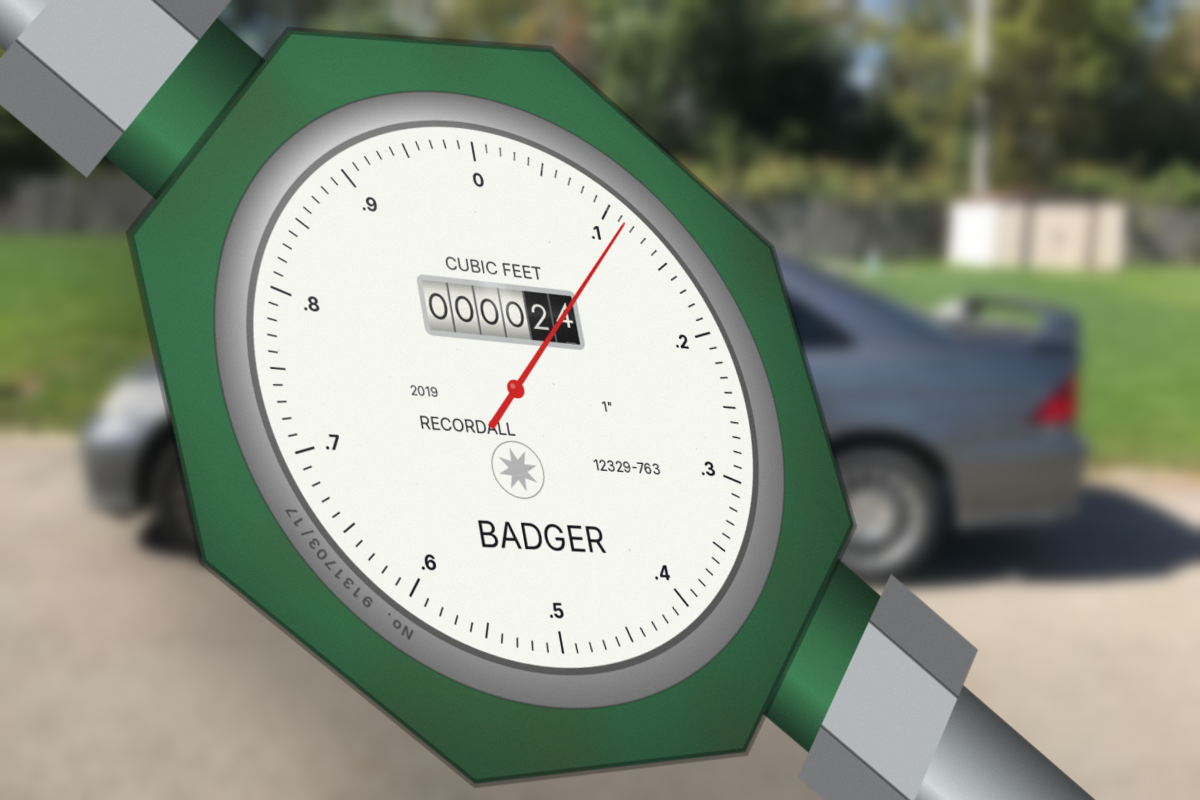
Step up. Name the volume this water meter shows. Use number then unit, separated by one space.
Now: 24.11 ft³
